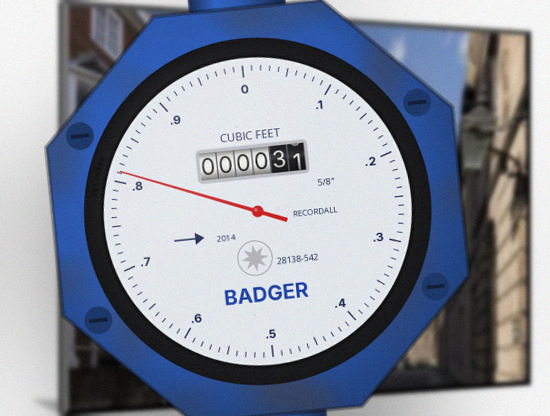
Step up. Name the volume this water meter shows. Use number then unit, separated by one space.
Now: 30.81 ft³
